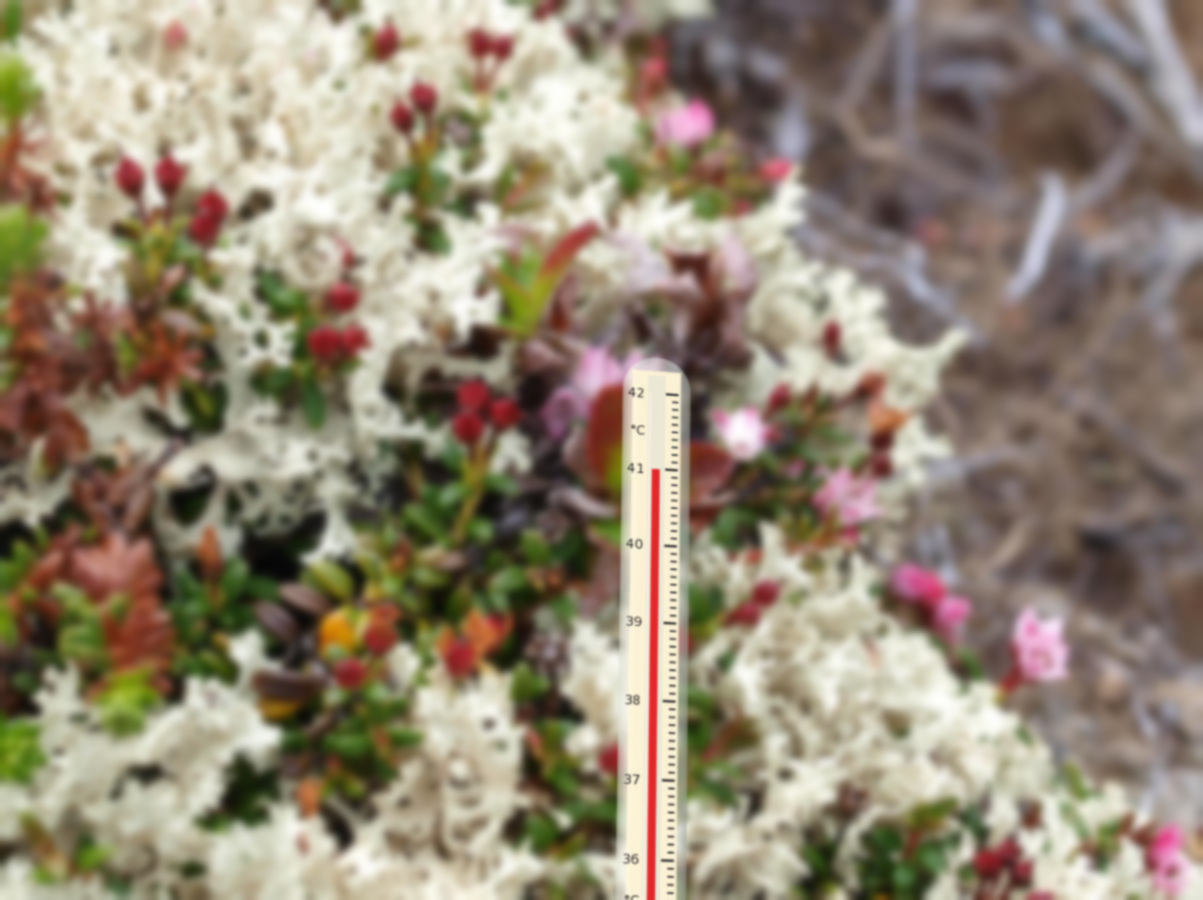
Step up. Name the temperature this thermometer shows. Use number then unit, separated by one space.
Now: 41 °C
